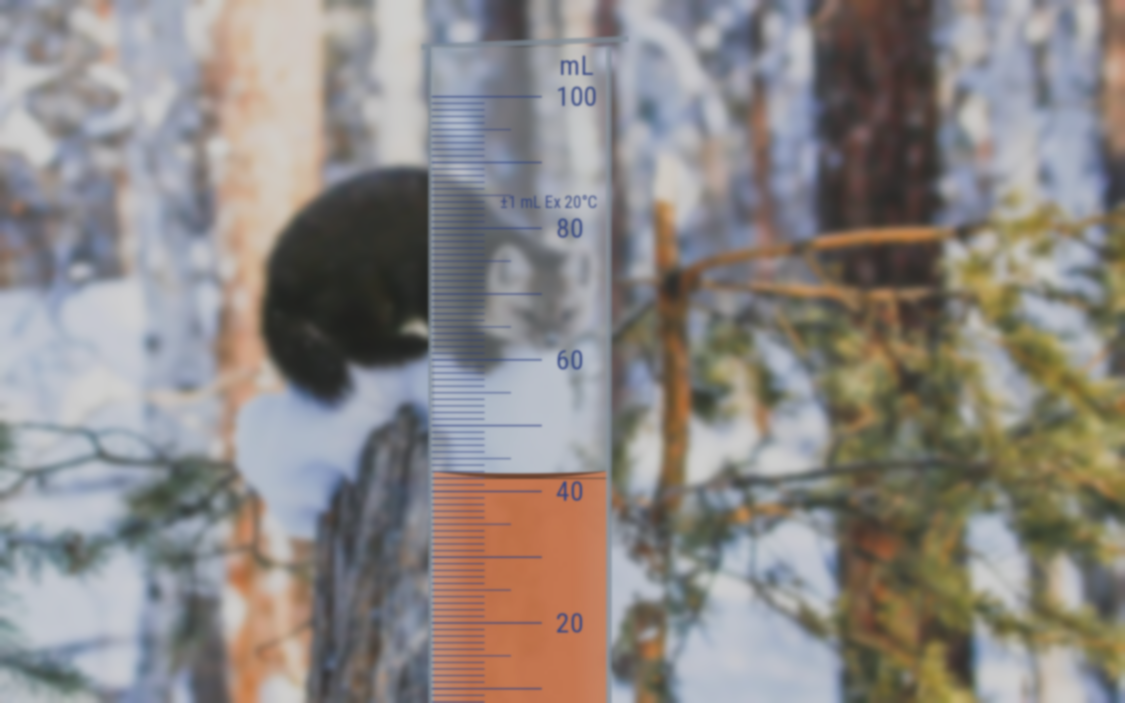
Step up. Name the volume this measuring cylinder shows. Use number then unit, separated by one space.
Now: 42 mL
